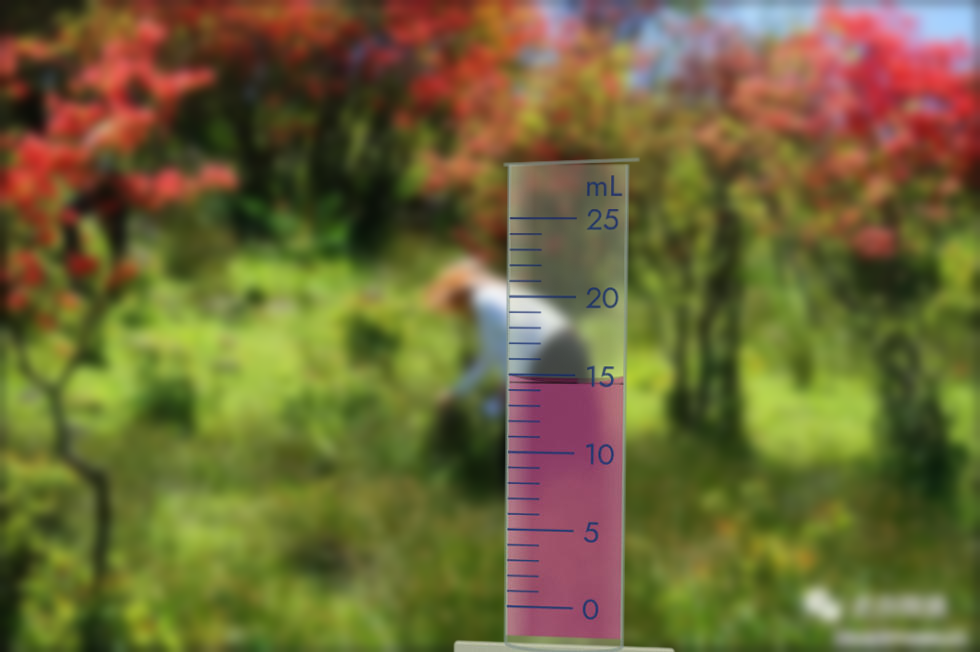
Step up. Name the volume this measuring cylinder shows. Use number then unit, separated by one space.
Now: 14.5 mL
